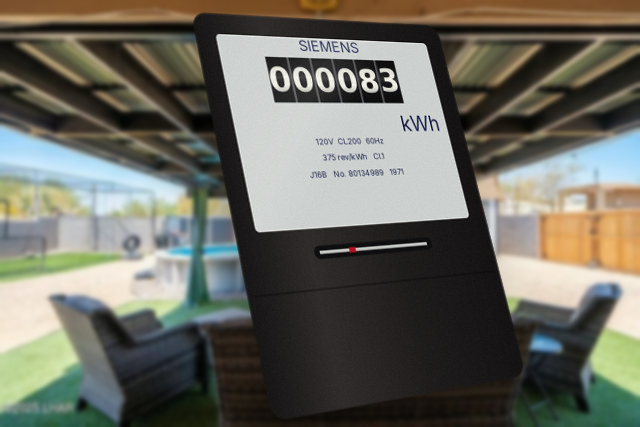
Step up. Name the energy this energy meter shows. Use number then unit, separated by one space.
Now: 83 kWh
